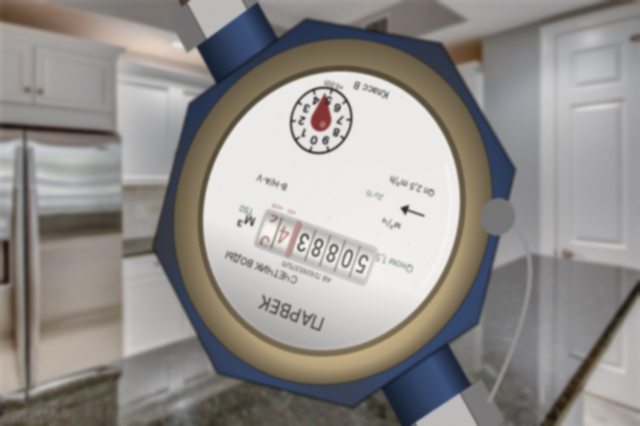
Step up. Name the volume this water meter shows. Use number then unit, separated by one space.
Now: 50883.454 m³
